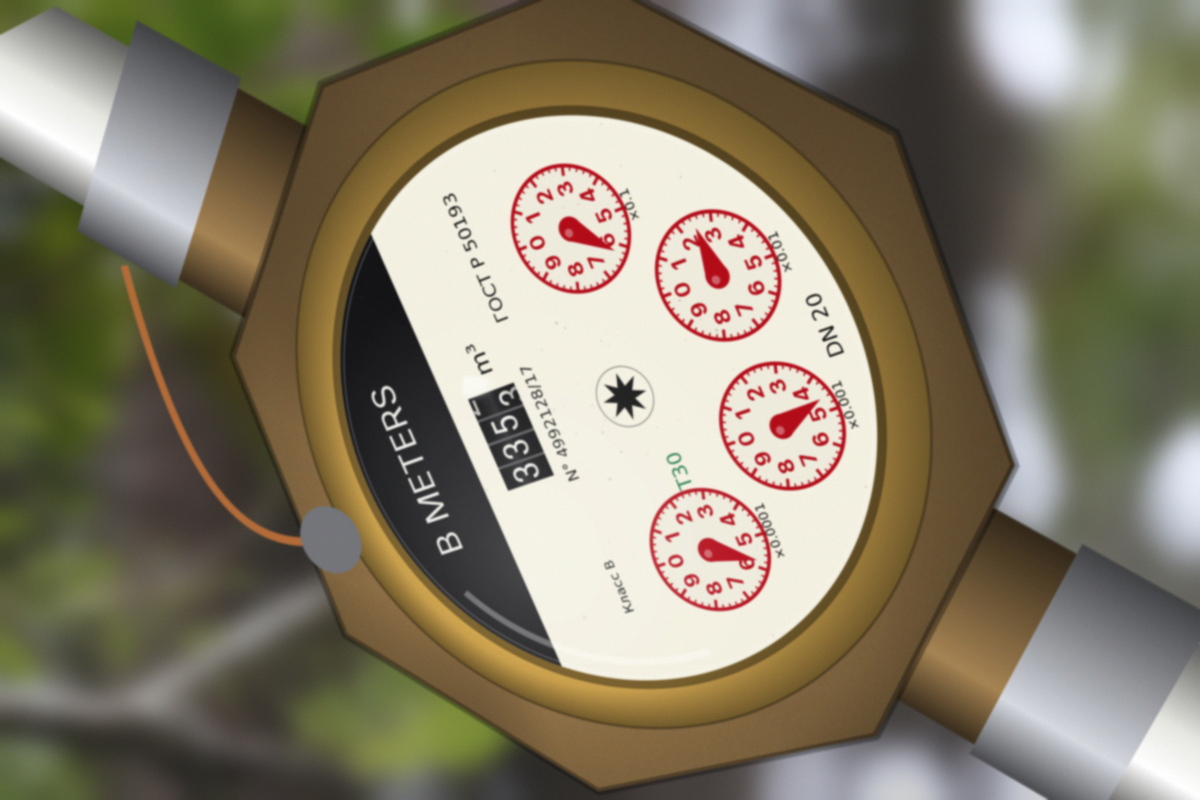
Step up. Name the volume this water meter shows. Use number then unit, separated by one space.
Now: 3352.6245 m³
